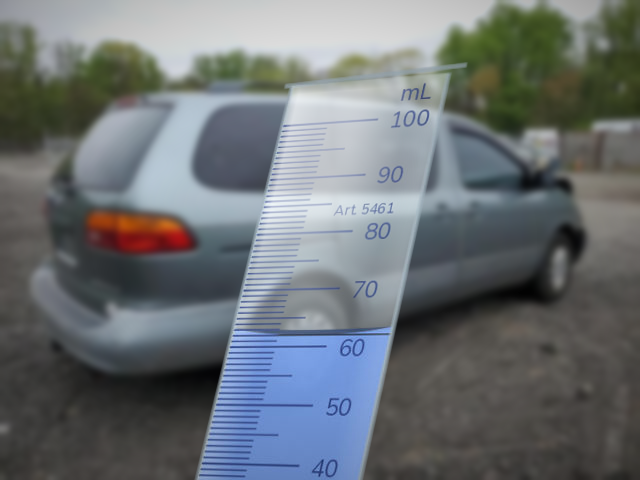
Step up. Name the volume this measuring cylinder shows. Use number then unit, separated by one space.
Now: 62 mL
